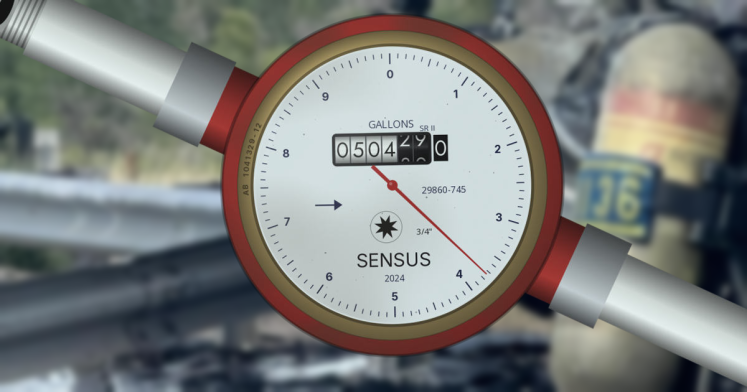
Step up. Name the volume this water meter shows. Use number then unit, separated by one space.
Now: 504293.7 gal
